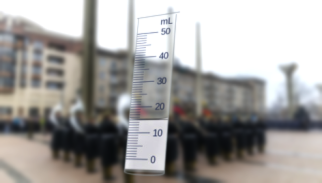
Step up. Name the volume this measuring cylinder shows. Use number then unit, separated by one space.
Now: 15 mL
